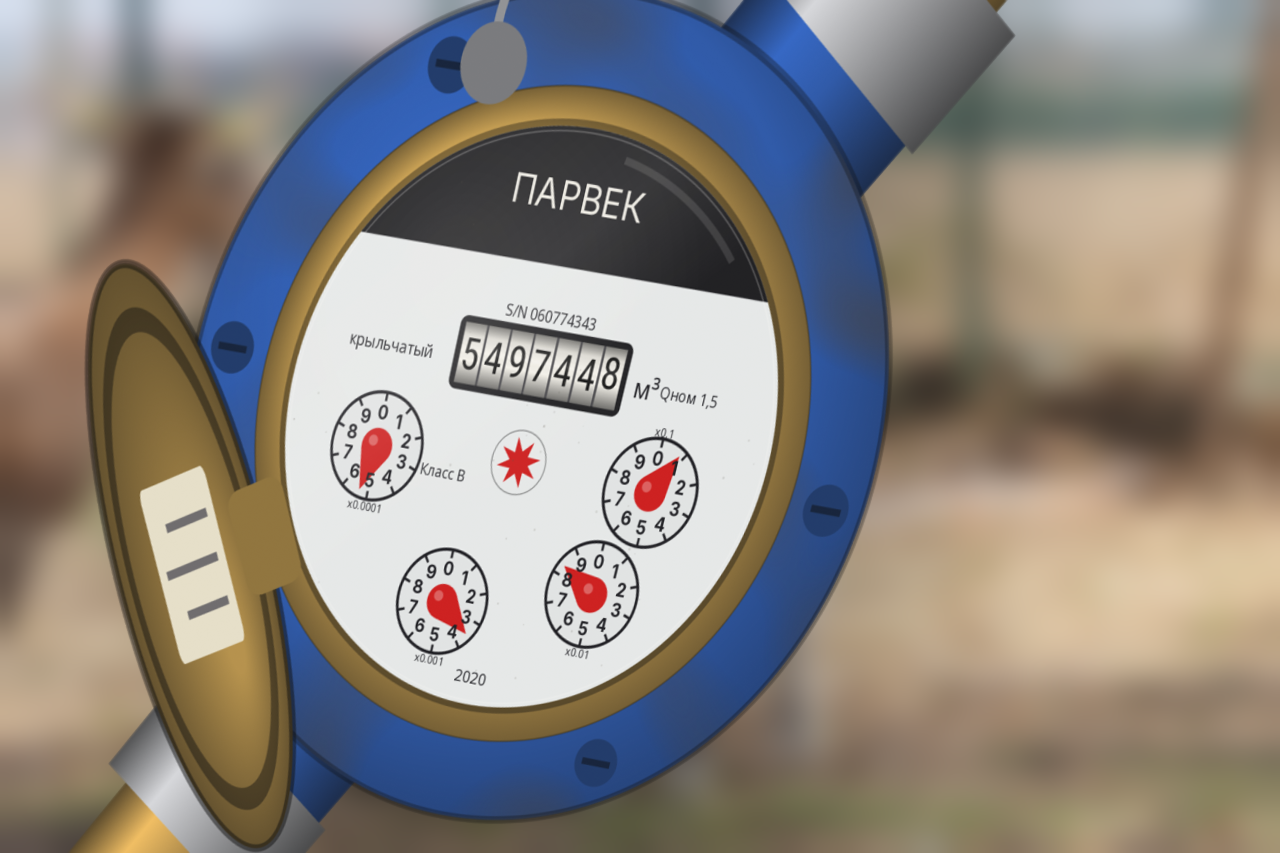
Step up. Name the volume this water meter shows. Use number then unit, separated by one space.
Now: 5497448.0835 m³
